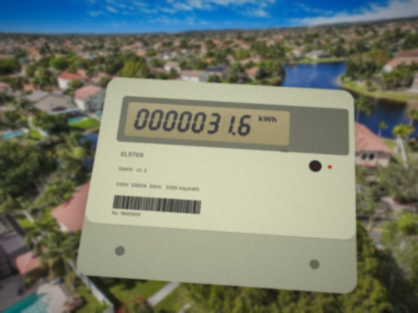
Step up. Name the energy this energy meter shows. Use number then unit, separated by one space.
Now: 31.6 kWh
